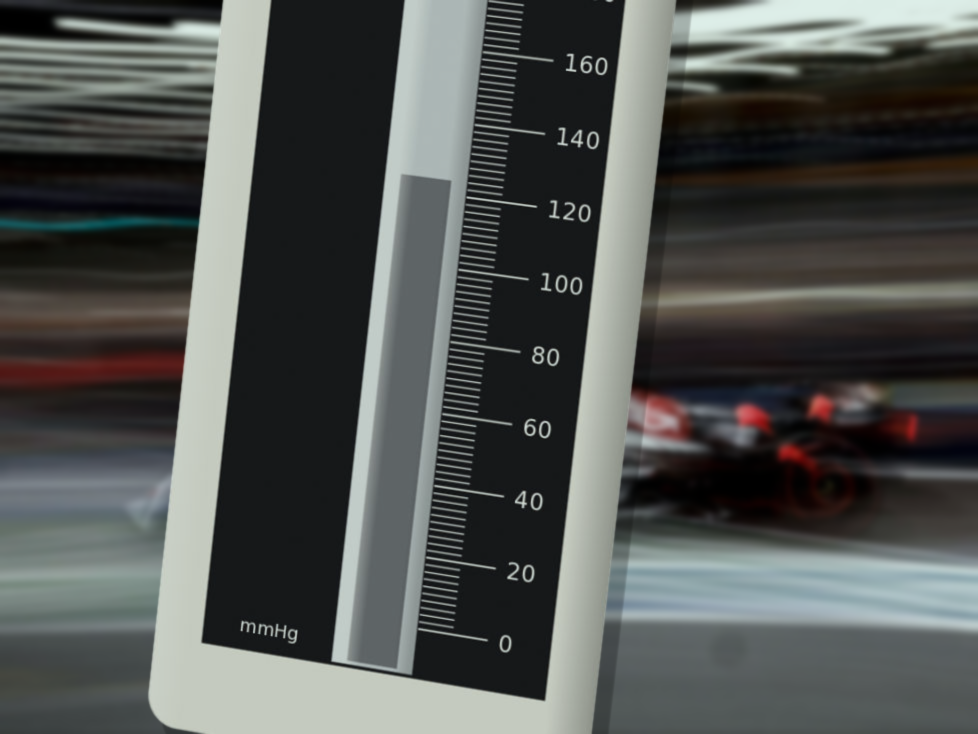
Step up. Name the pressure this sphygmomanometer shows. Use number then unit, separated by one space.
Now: 124 mmHg
